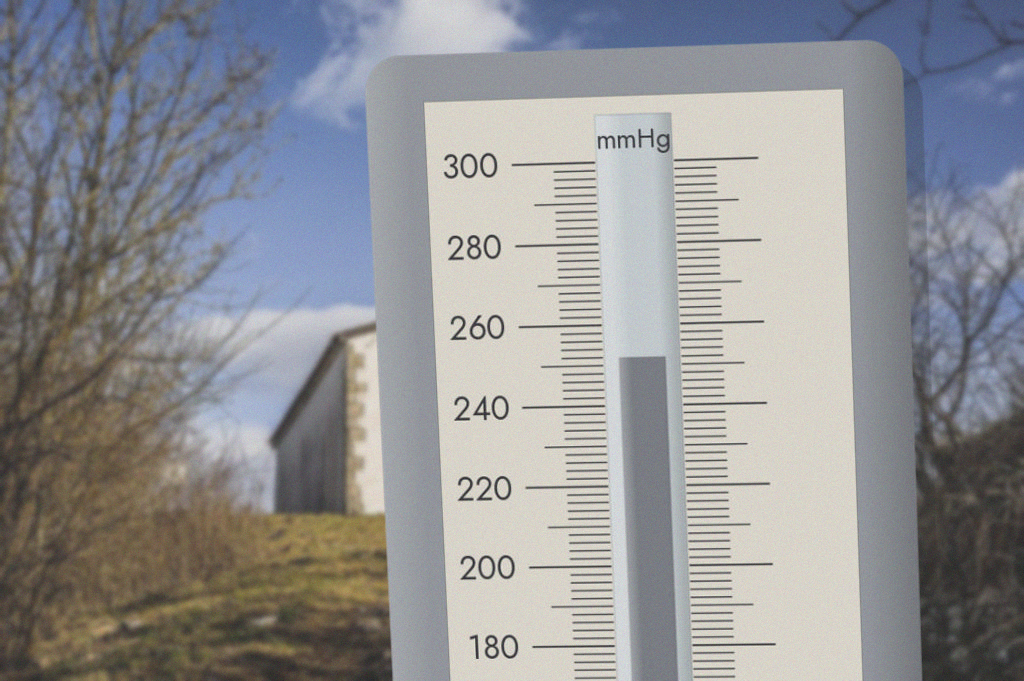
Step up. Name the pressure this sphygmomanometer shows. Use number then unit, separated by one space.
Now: 252 mmHg
